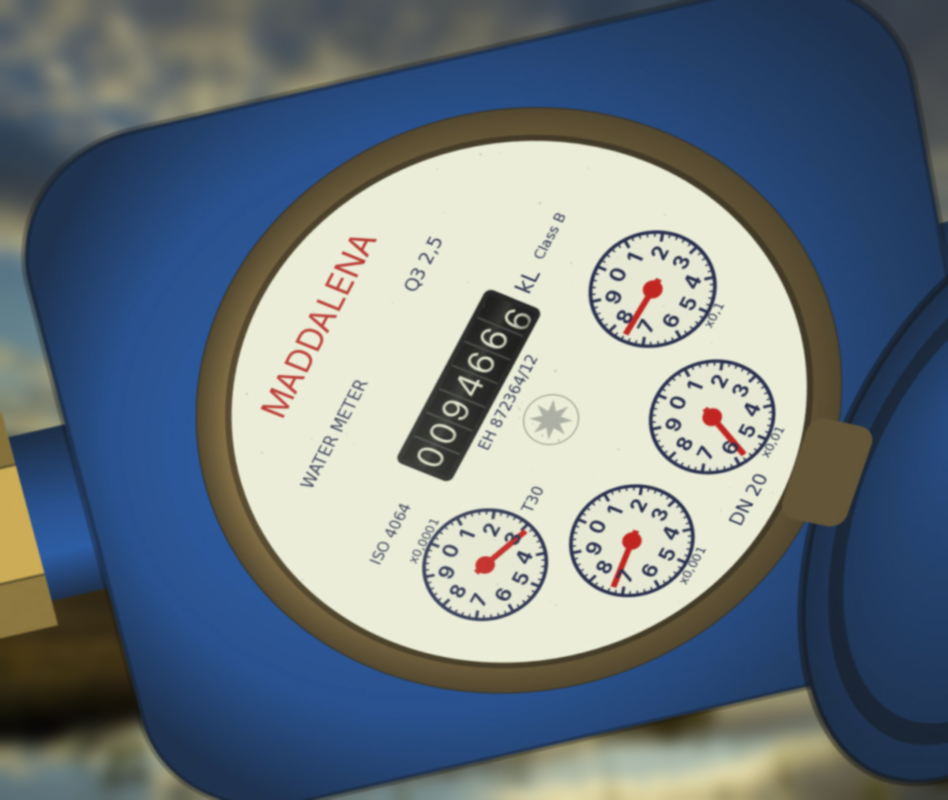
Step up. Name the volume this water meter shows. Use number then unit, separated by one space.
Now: 94665.7573 kL
